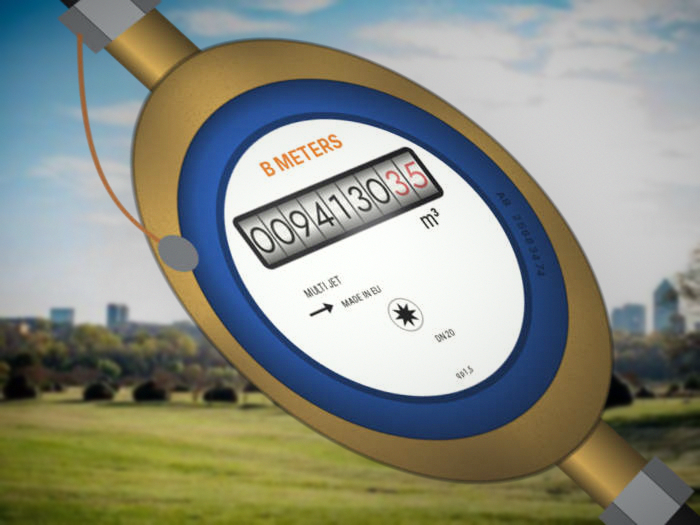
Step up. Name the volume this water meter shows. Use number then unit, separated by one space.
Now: 94130.35 m³
